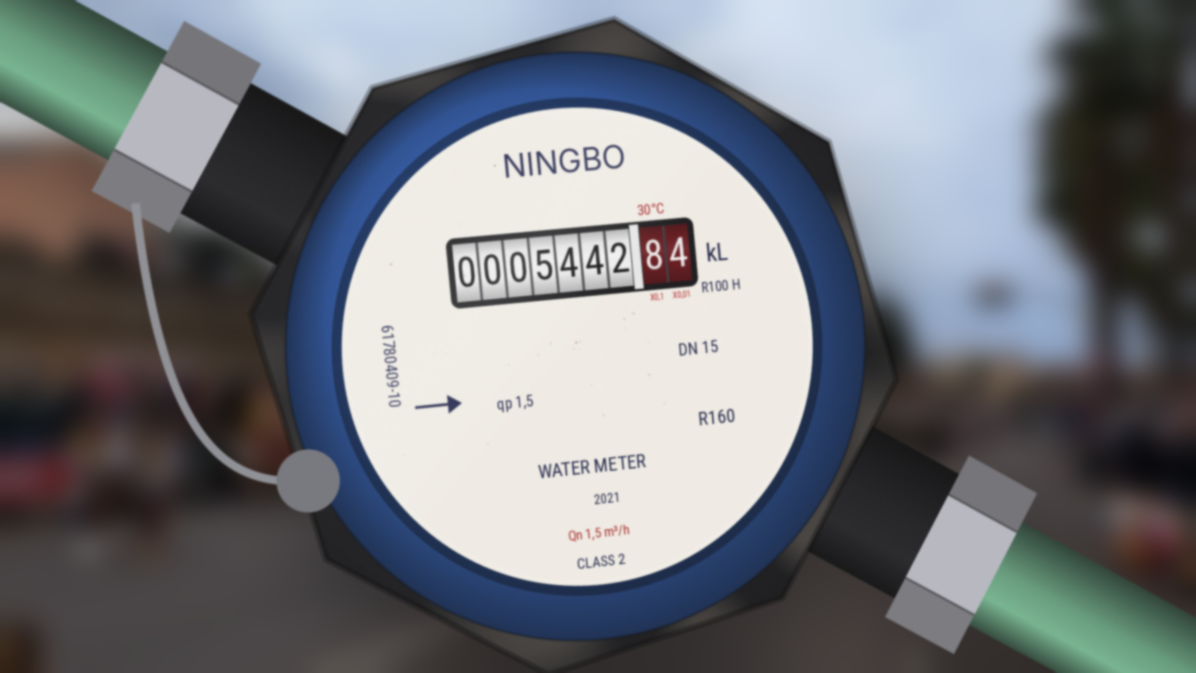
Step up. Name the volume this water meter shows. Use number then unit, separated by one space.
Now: 5442.84 kL
